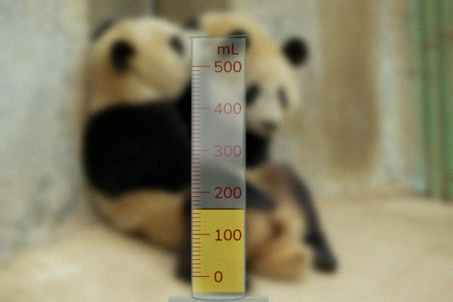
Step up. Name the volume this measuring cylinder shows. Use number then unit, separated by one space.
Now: 160 mL
